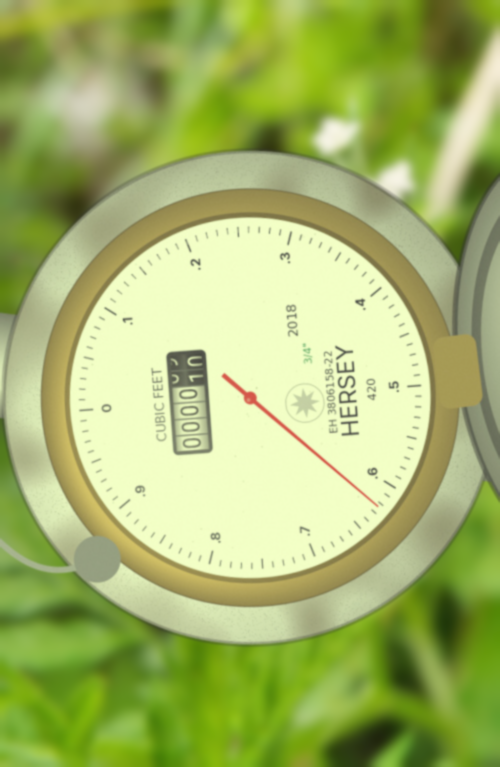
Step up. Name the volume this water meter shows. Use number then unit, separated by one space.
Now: 9.62 ft³
